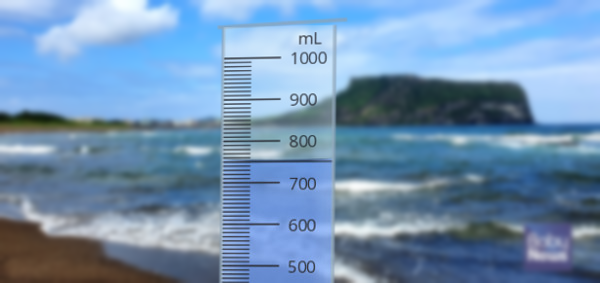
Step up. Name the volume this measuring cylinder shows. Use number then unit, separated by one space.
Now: 750 mL
